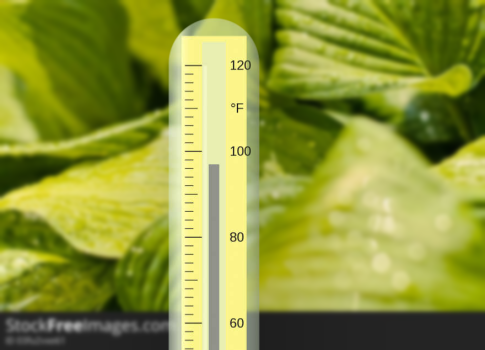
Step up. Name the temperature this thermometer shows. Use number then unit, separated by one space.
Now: 97 °F
